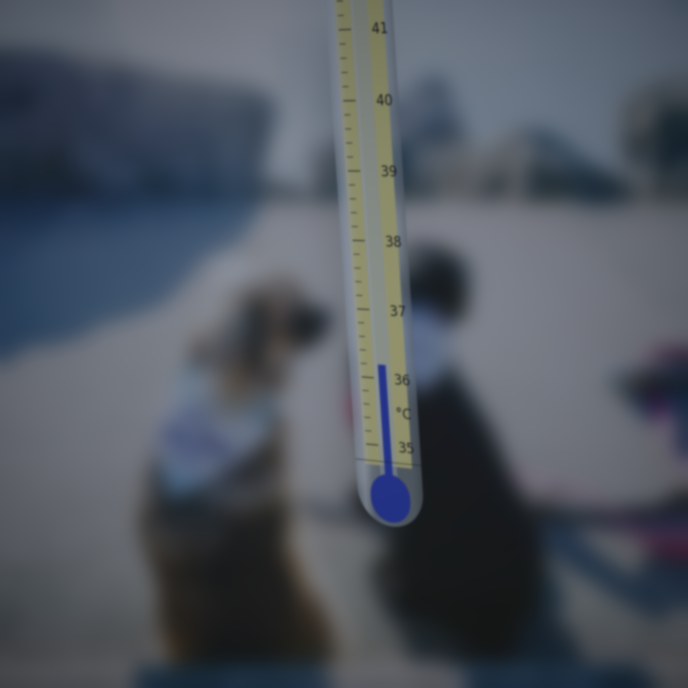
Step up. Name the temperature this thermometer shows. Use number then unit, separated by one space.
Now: 36.2 °C
